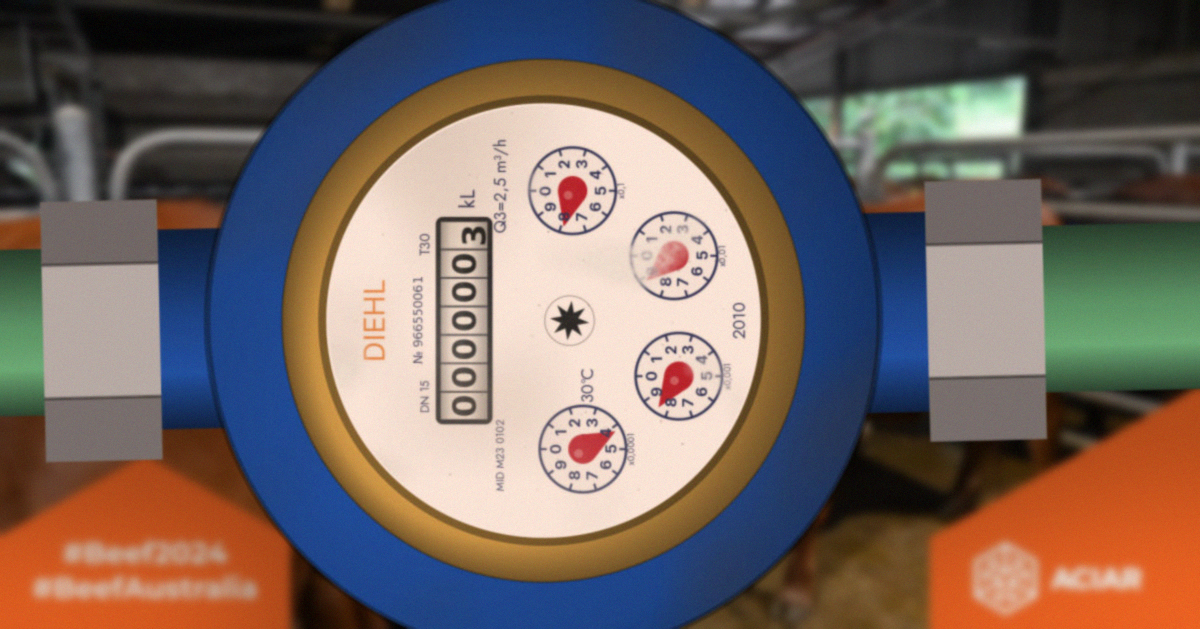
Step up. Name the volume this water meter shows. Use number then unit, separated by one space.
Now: 2.7884 kL
